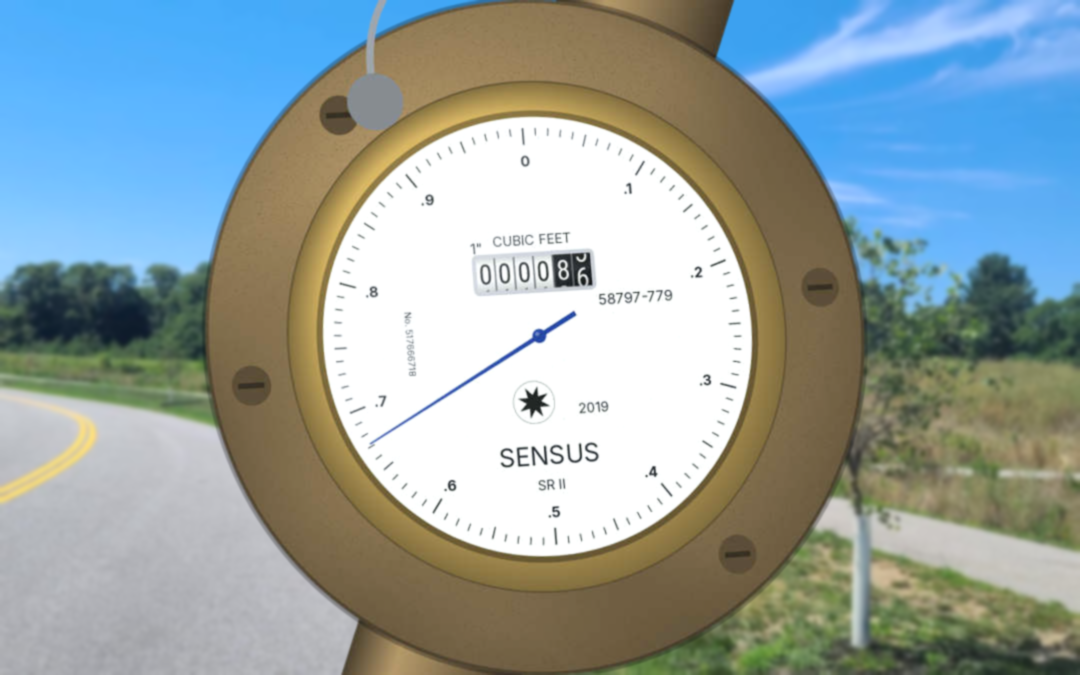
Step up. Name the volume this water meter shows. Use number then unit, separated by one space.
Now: 85.67 ft³
